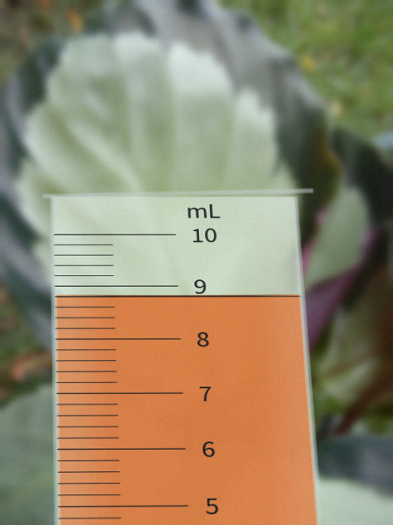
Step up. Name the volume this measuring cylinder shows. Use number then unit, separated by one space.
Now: 8.8 mL
